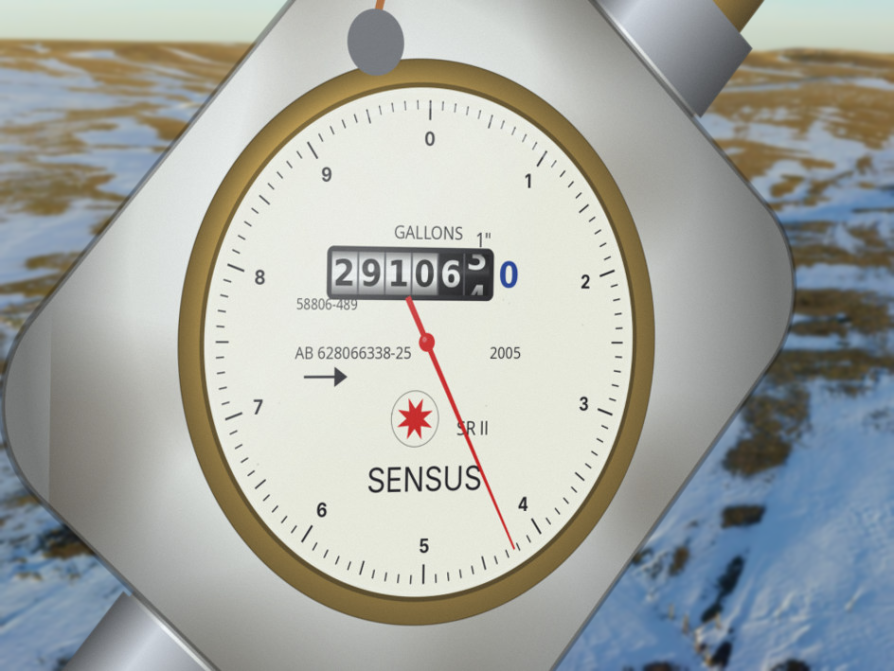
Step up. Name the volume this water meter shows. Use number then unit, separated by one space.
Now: 2910634.2 gal
